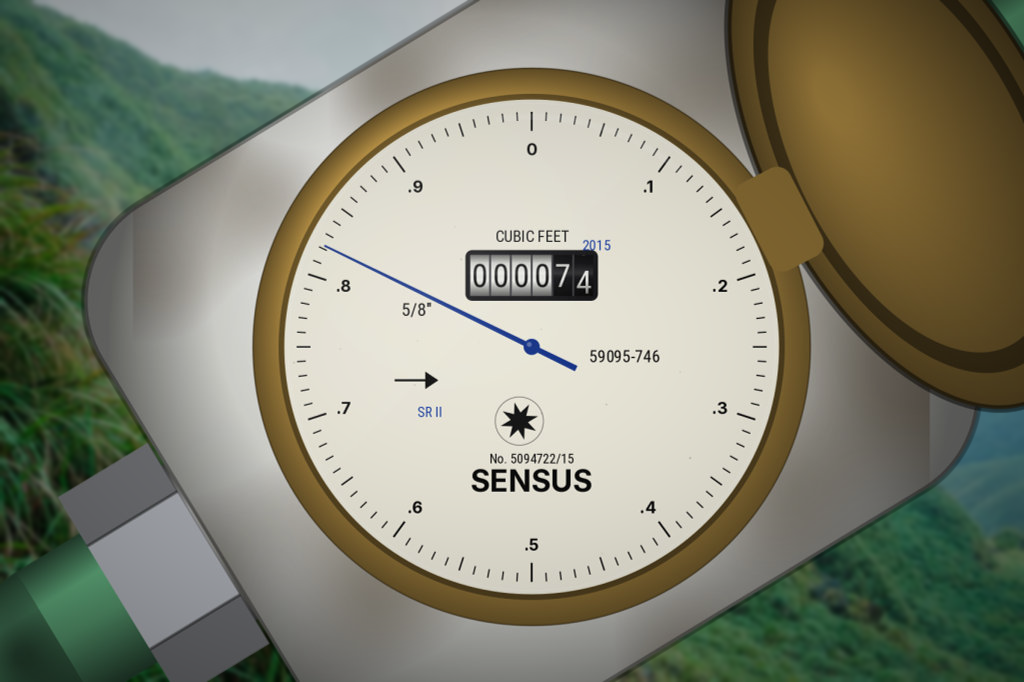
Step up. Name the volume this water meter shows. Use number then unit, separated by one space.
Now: 73.82 ft³
